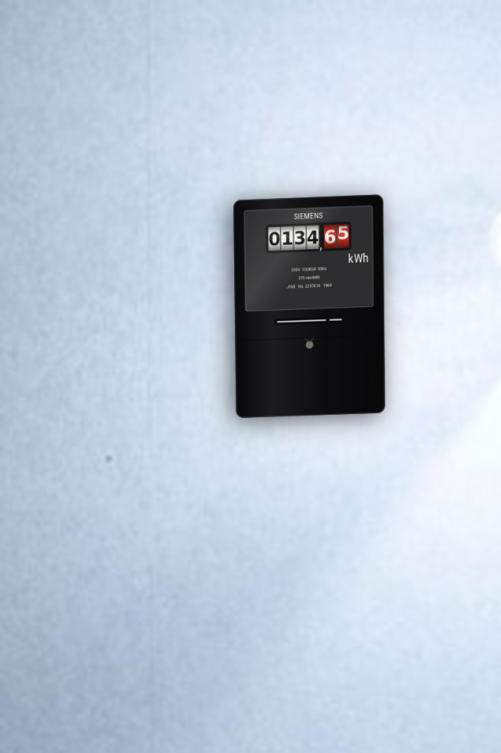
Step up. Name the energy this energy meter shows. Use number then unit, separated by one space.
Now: 134.65 kWh
